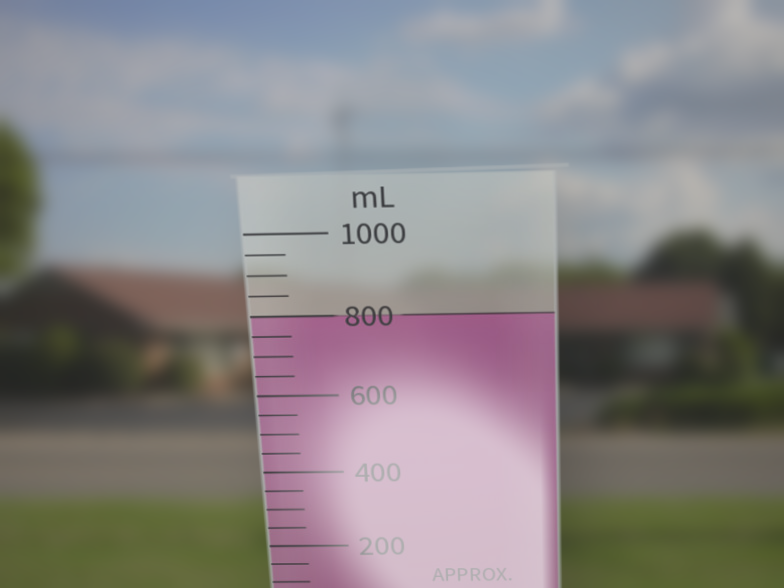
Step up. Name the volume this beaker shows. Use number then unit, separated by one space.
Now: 800 mL
